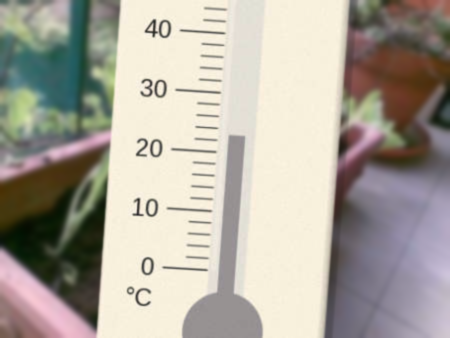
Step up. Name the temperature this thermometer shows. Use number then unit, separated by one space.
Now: 23 °C
